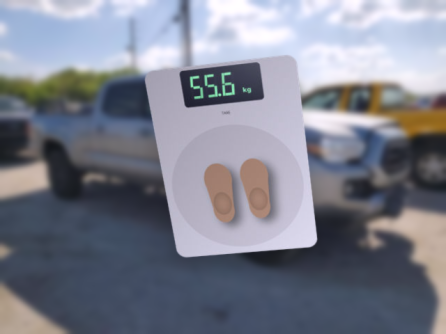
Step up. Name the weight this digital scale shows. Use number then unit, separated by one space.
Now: 55.6 kg
